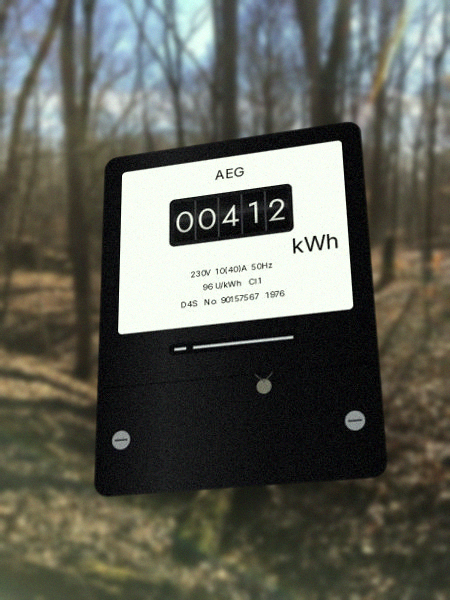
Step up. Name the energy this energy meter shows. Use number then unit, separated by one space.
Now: 412 kWh
